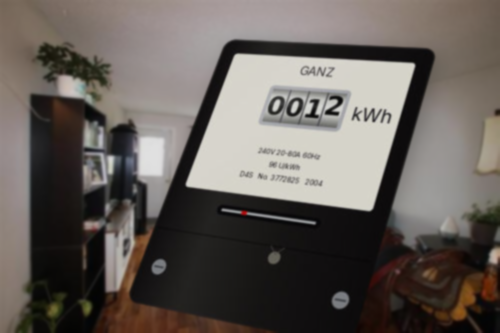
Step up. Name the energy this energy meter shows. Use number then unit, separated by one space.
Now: 12 kWh
